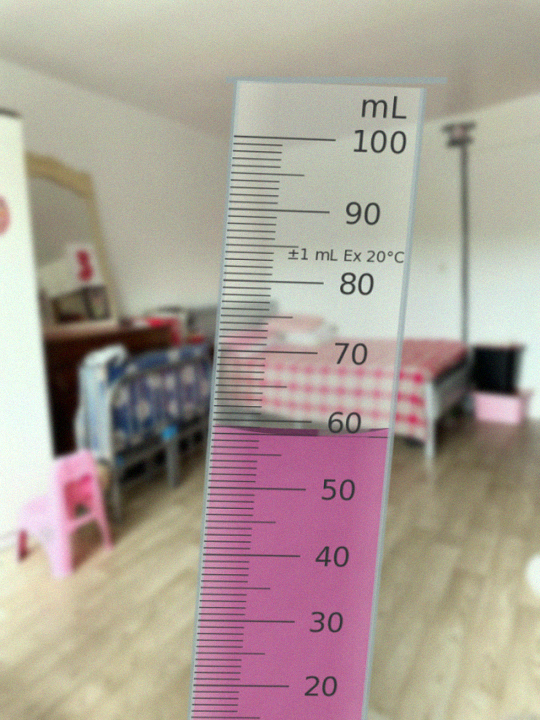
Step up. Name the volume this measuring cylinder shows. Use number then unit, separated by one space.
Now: 58 mL
